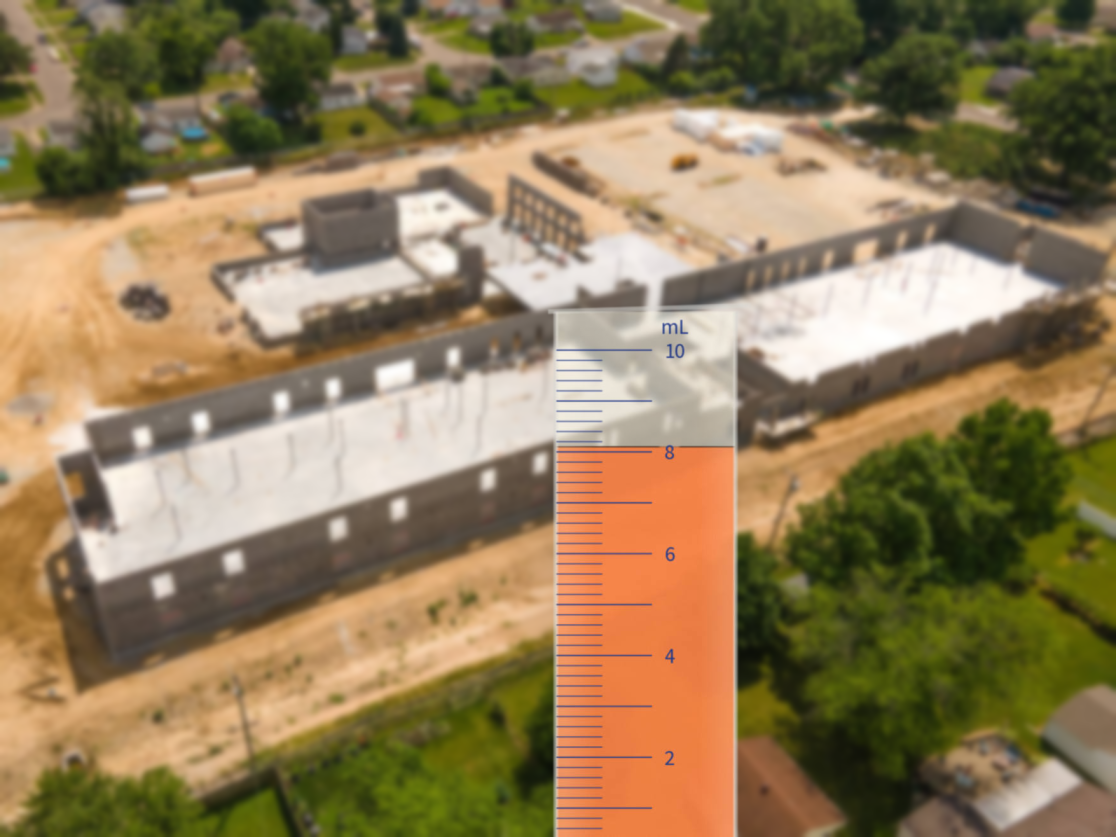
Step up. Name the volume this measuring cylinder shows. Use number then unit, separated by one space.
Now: 8.1 mL
